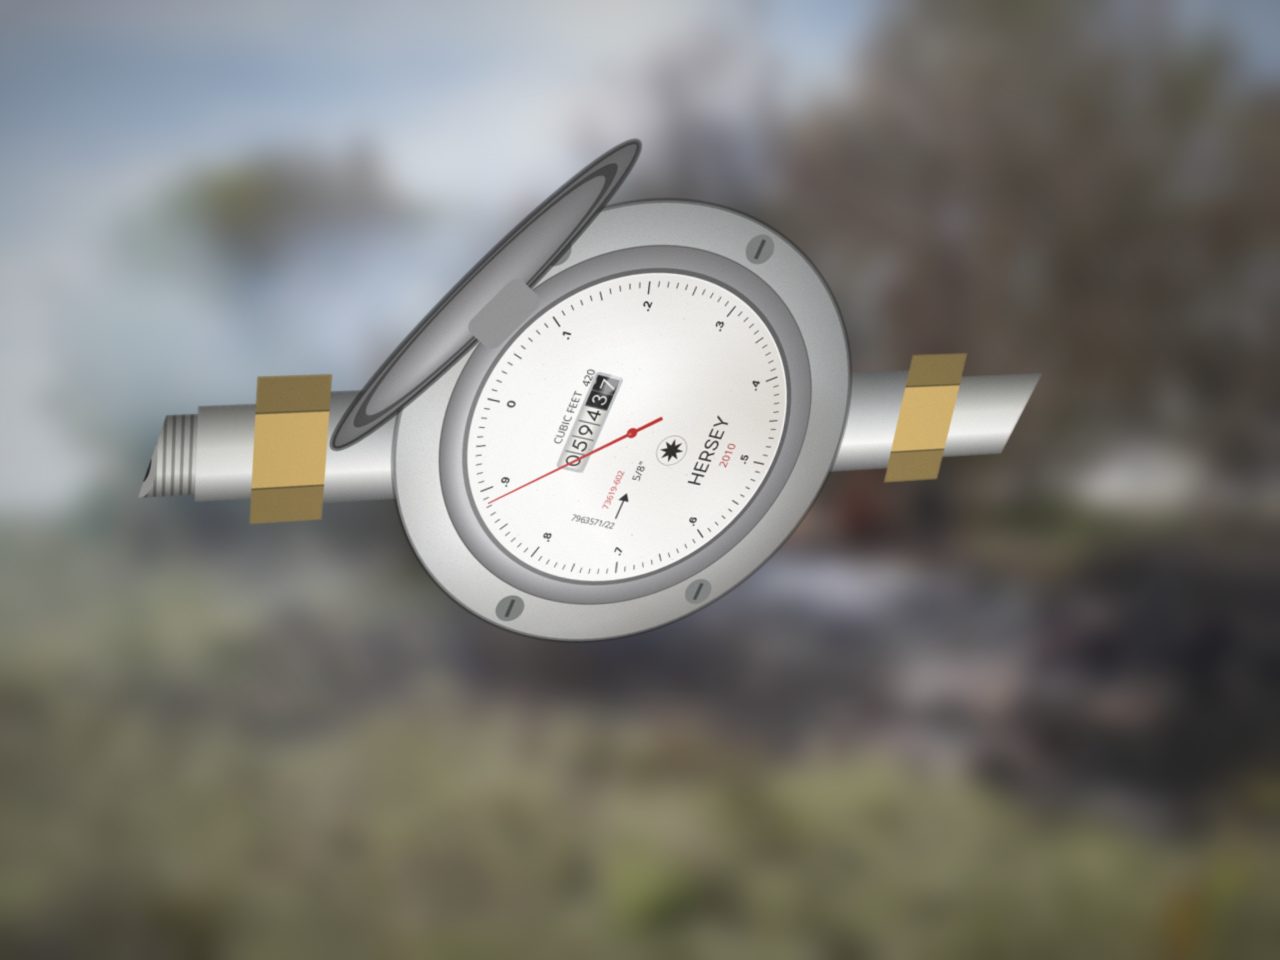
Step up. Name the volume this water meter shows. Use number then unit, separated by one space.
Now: 59436.88 ft³
